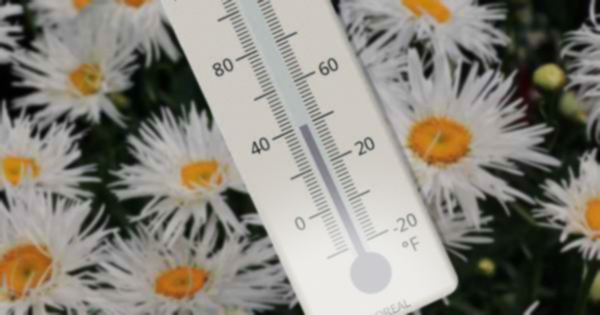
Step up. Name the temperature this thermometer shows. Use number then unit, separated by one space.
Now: 40 °F
